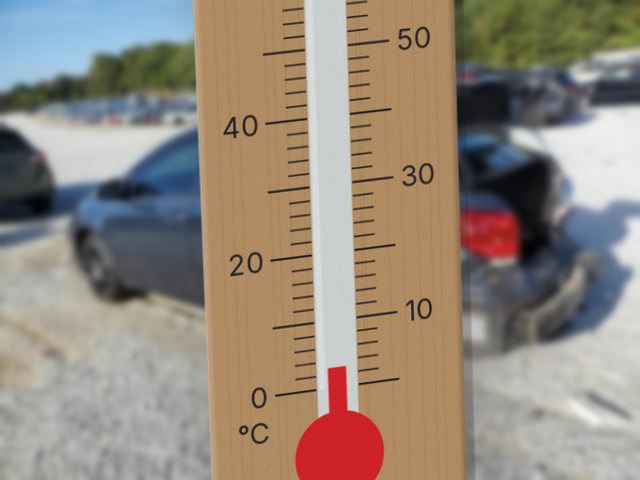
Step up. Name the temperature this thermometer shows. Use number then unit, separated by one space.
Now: 3 °C
